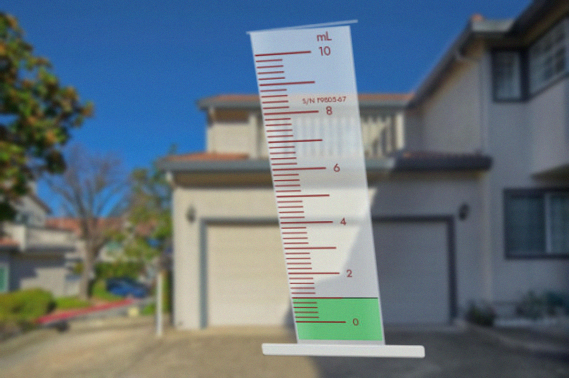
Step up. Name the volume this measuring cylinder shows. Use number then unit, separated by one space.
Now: 1 mL
